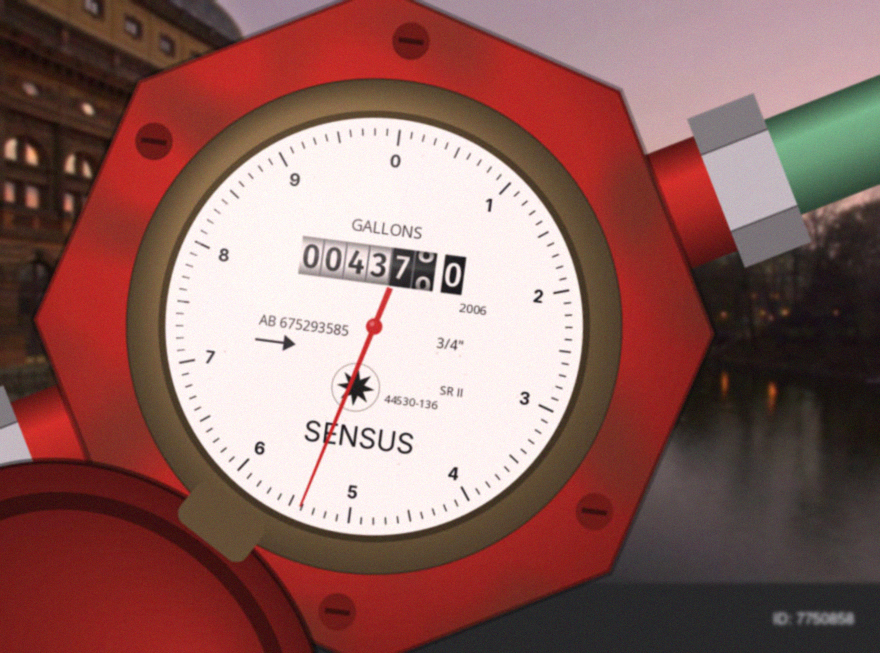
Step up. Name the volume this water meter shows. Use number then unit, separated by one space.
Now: 43785.4 gal
